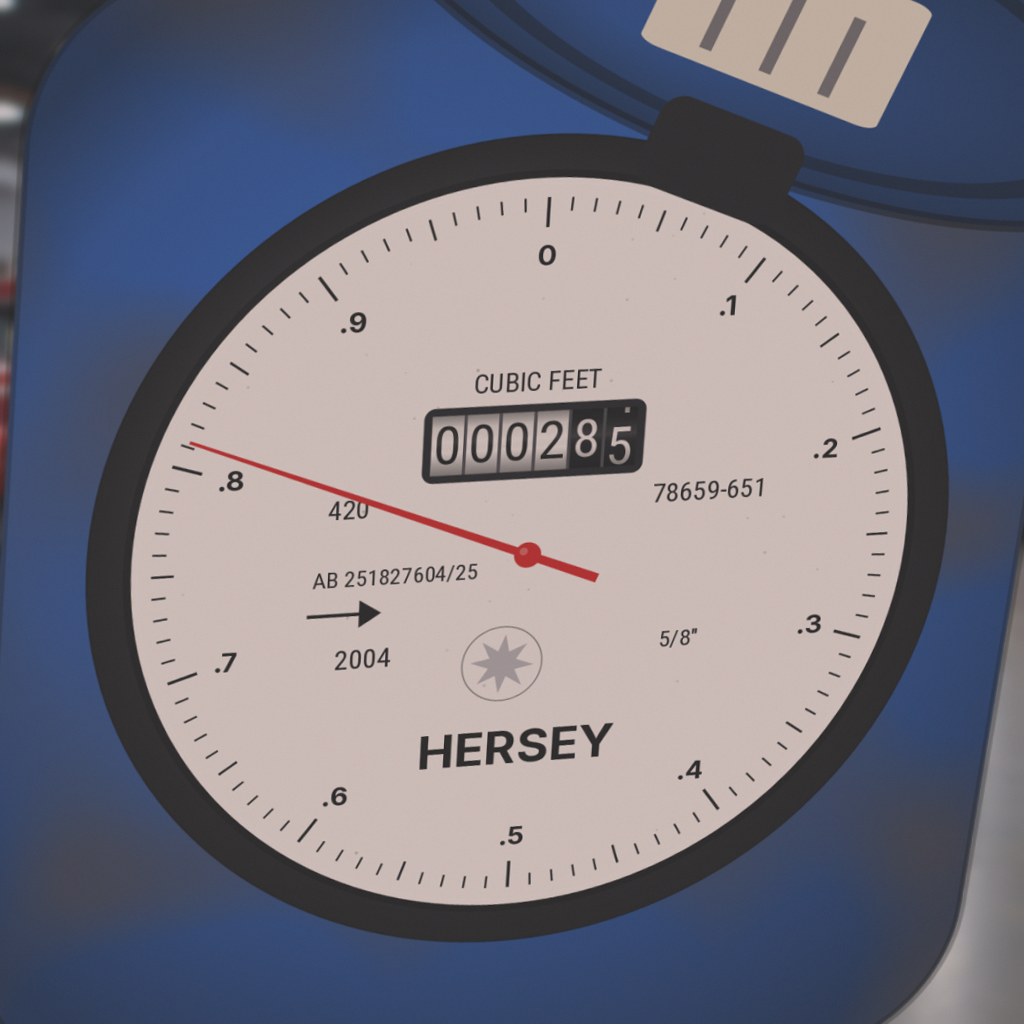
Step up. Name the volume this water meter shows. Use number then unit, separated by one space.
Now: 284.81 ft³
